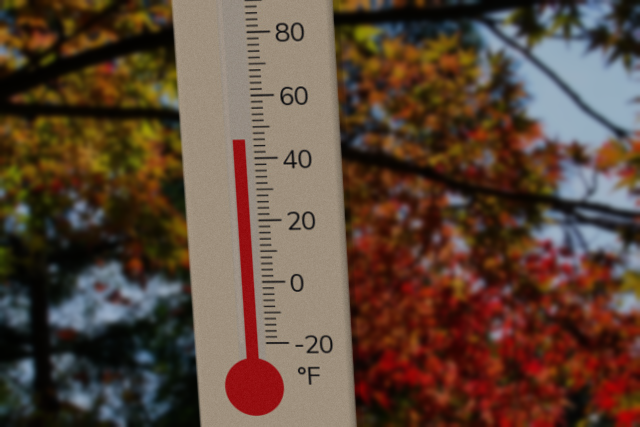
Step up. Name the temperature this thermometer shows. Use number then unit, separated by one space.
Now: 46 °F
